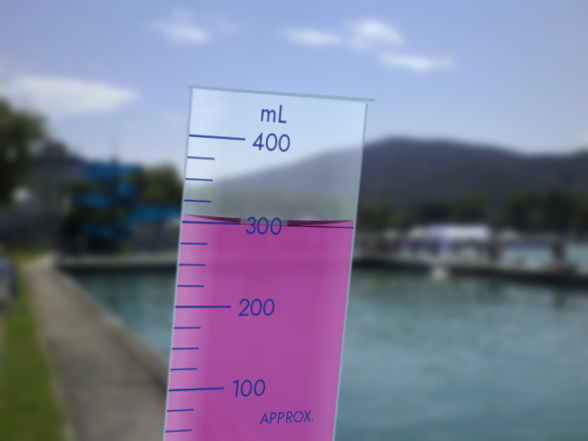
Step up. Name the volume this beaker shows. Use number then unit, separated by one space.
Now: 300 mL
